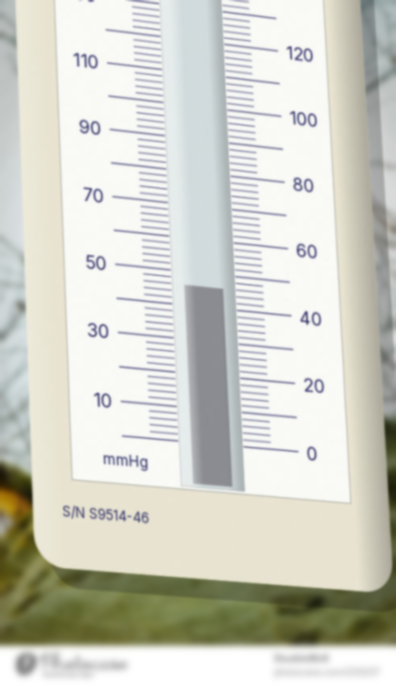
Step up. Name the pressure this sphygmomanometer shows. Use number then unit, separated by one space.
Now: 46 mmHg
